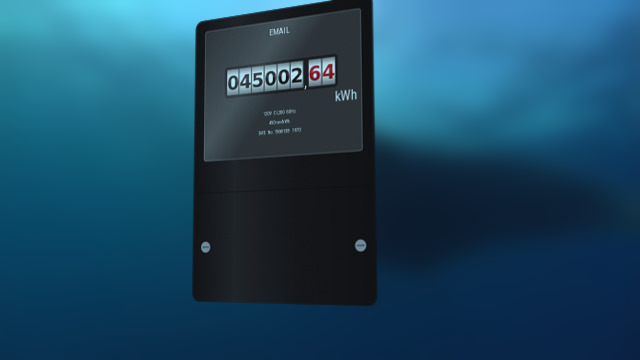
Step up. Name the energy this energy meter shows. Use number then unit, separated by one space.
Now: 45002.64 kWh
